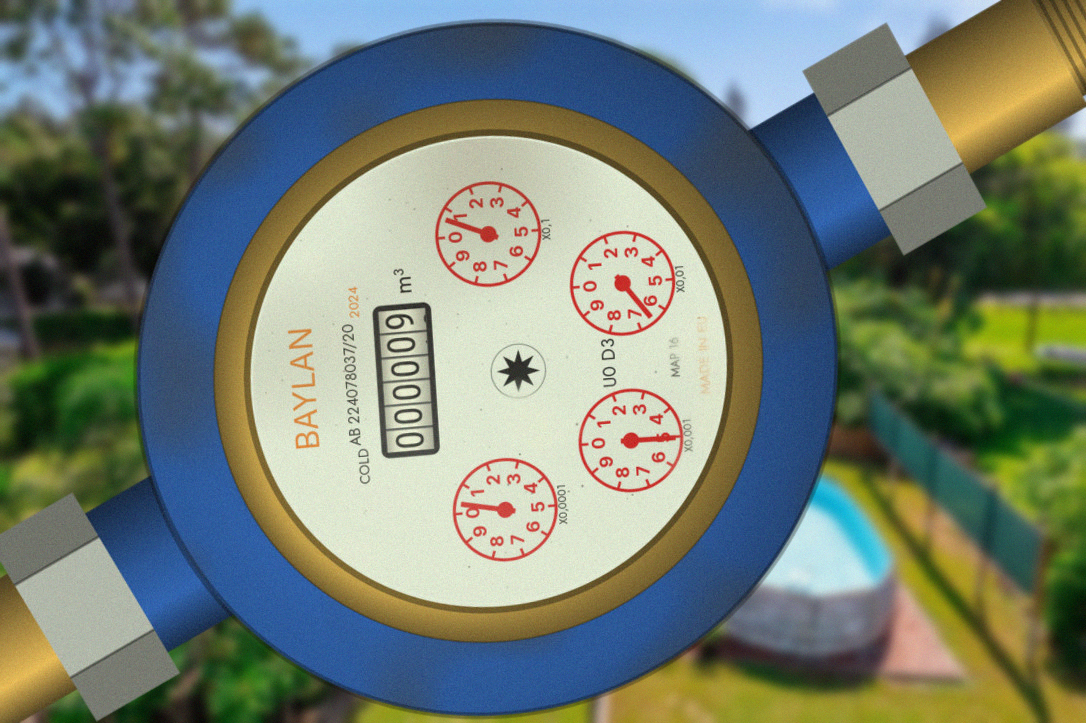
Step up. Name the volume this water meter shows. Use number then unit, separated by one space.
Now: 9.0650 m³
